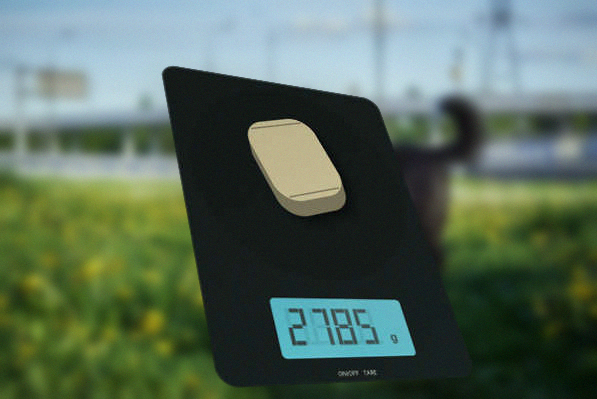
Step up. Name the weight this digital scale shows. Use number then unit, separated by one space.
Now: 2785 g
